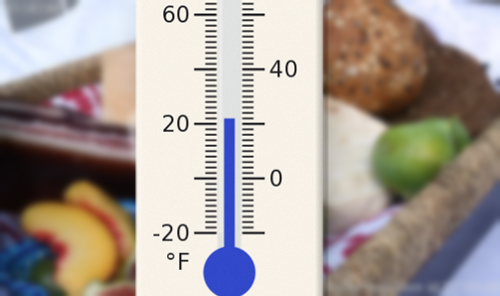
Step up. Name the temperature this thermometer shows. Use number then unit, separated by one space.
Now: 22 °F
